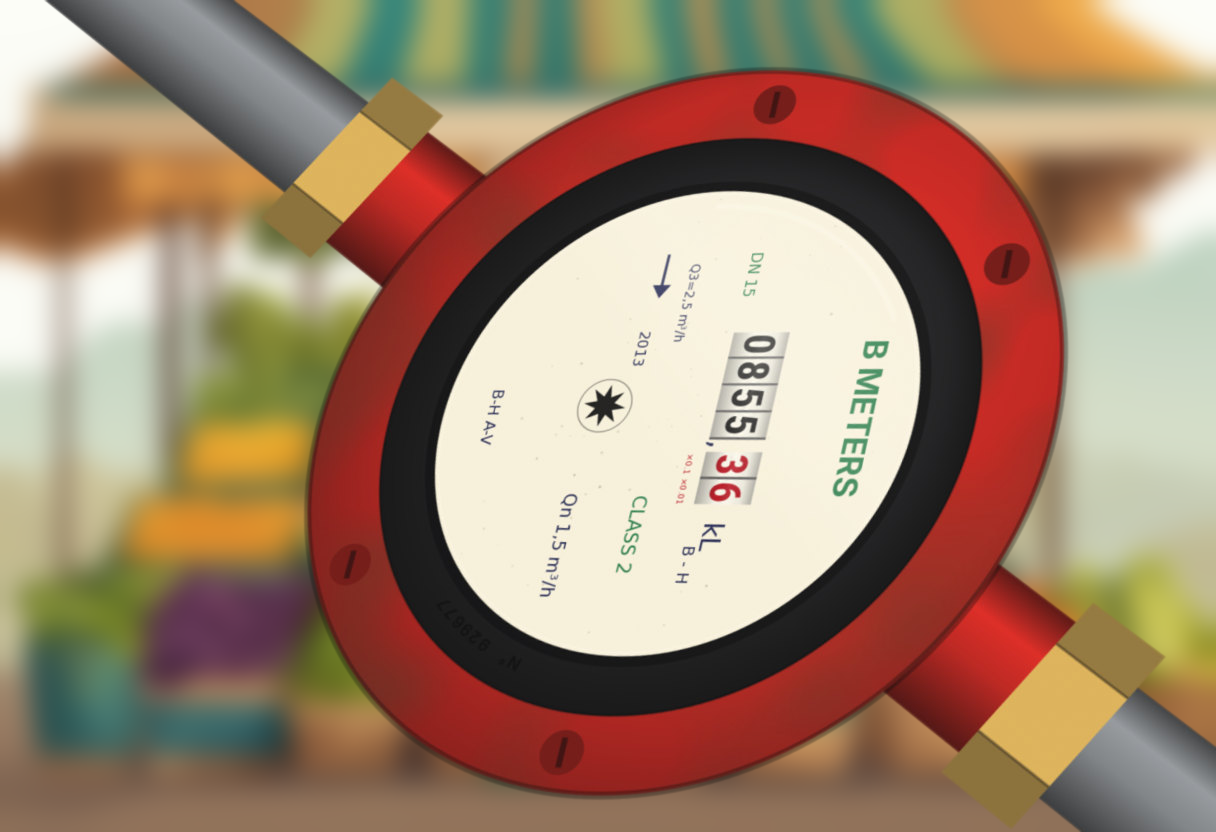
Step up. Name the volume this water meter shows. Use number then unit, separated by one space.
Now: 855.36 kL
